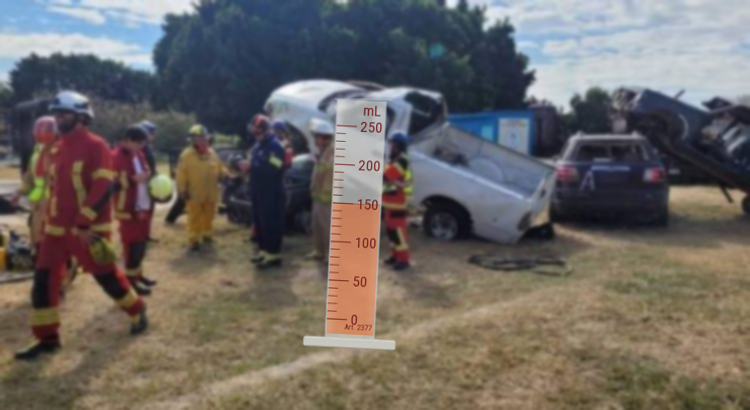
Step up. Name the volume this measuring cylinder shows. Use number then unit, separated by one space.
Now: 150 mL
